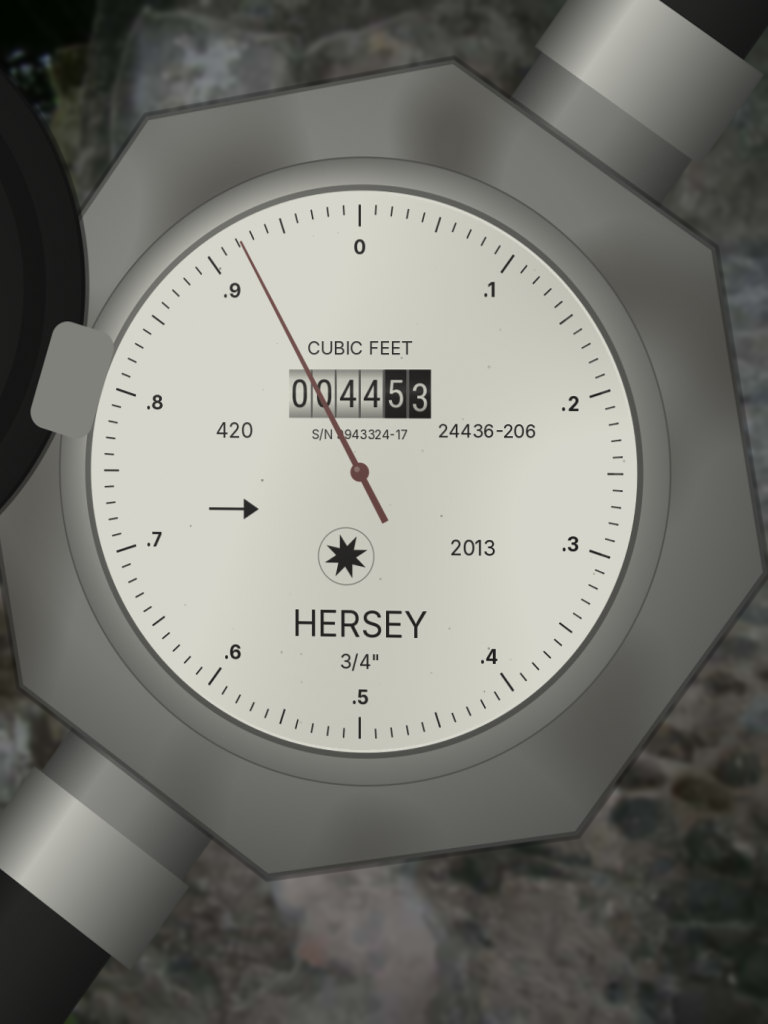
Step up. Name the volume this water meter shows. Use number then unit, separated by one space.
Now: 4452.92 ft³
